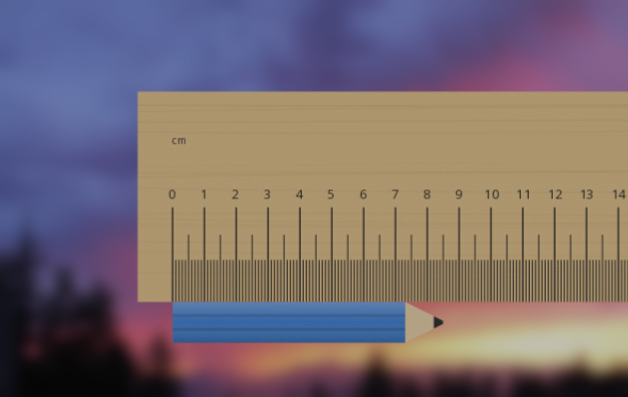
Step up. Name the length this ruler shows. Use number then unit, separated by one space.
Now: 8.5 cm
